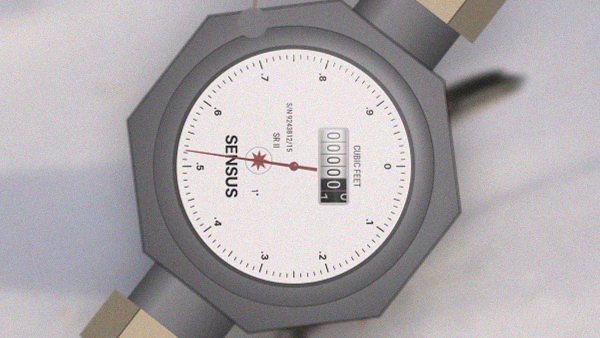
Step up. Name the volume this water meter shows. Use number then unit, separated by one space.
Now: 0.52 ft³
